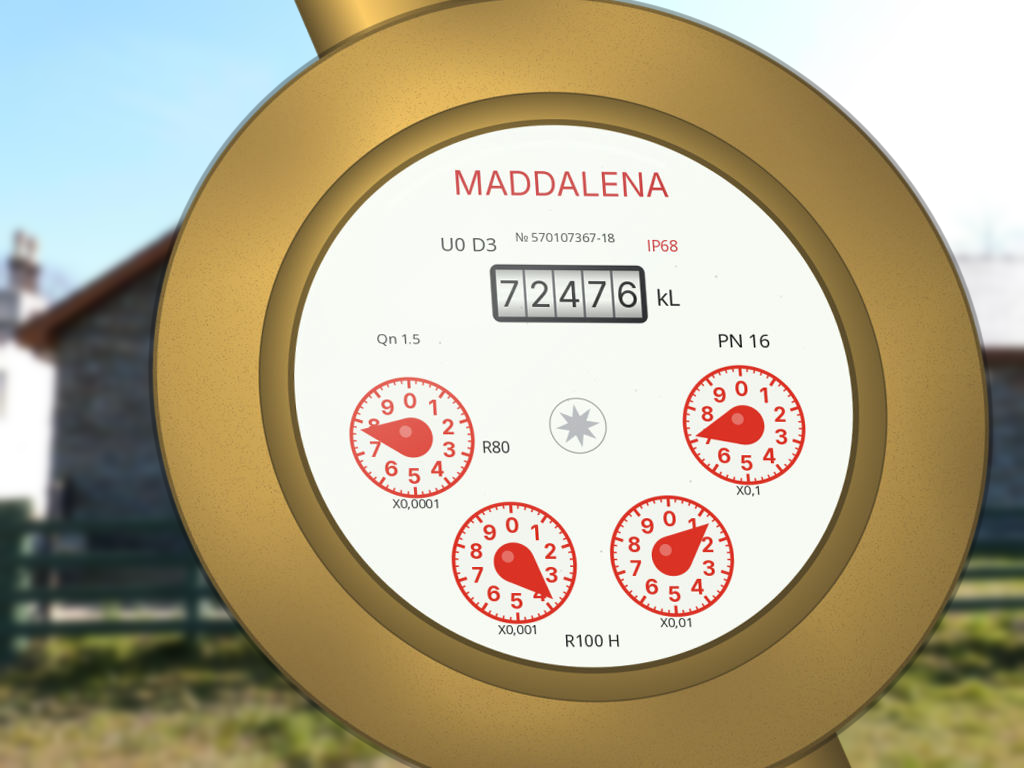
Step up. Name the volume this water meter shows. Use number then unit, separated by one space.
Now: 72476.7137 kL
